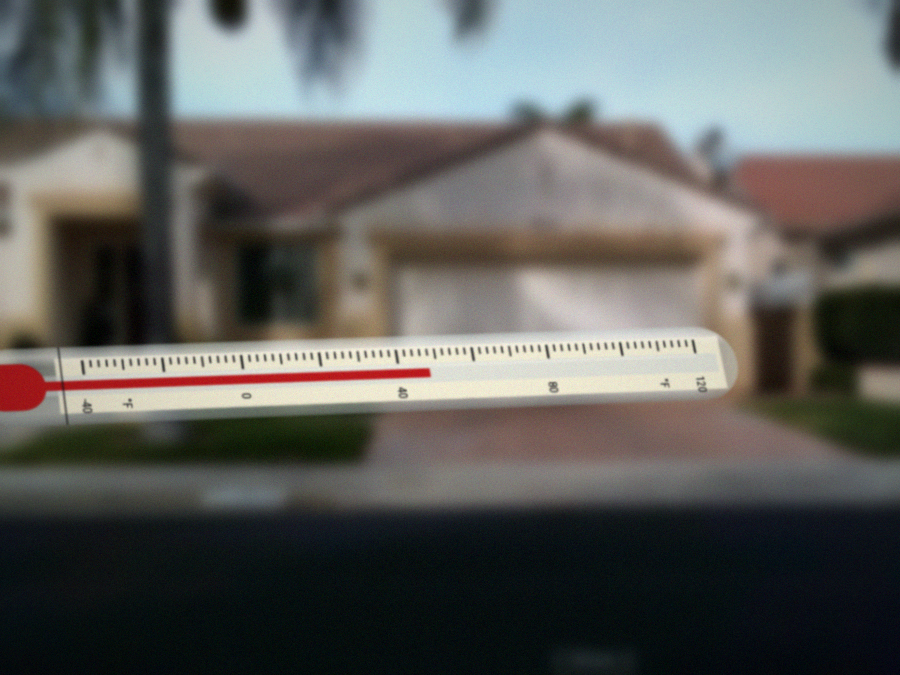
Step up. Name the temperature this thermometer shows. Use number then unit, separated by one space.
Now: 48 °F
